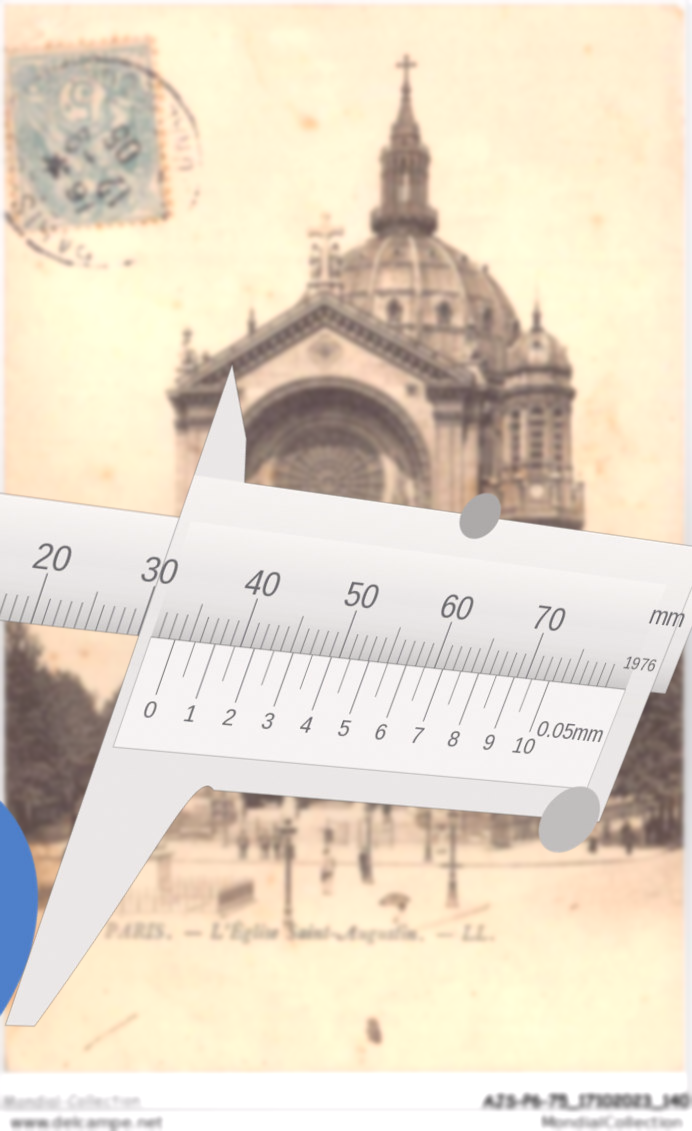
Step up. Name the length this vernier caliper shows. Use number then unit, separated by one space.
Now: 33.6 mm
